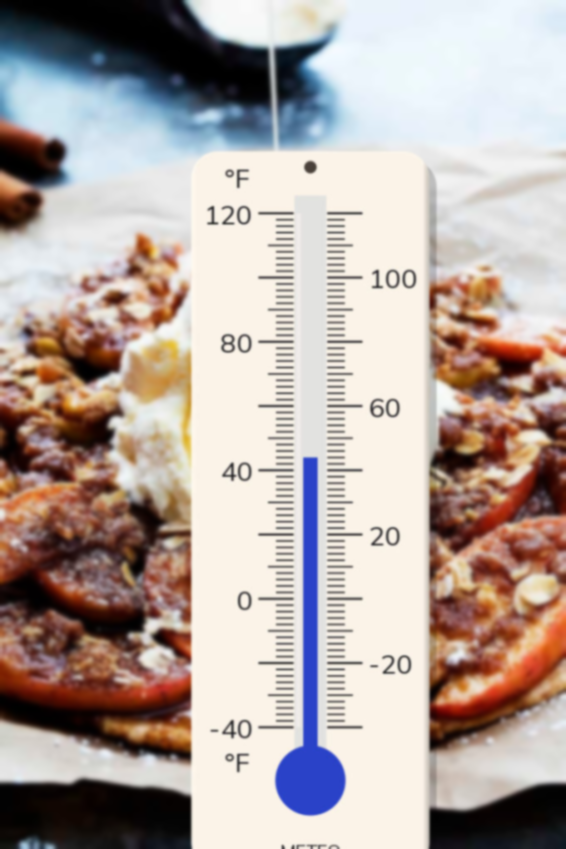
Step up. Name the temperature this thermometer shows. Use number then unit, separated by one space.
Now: 44 °F
